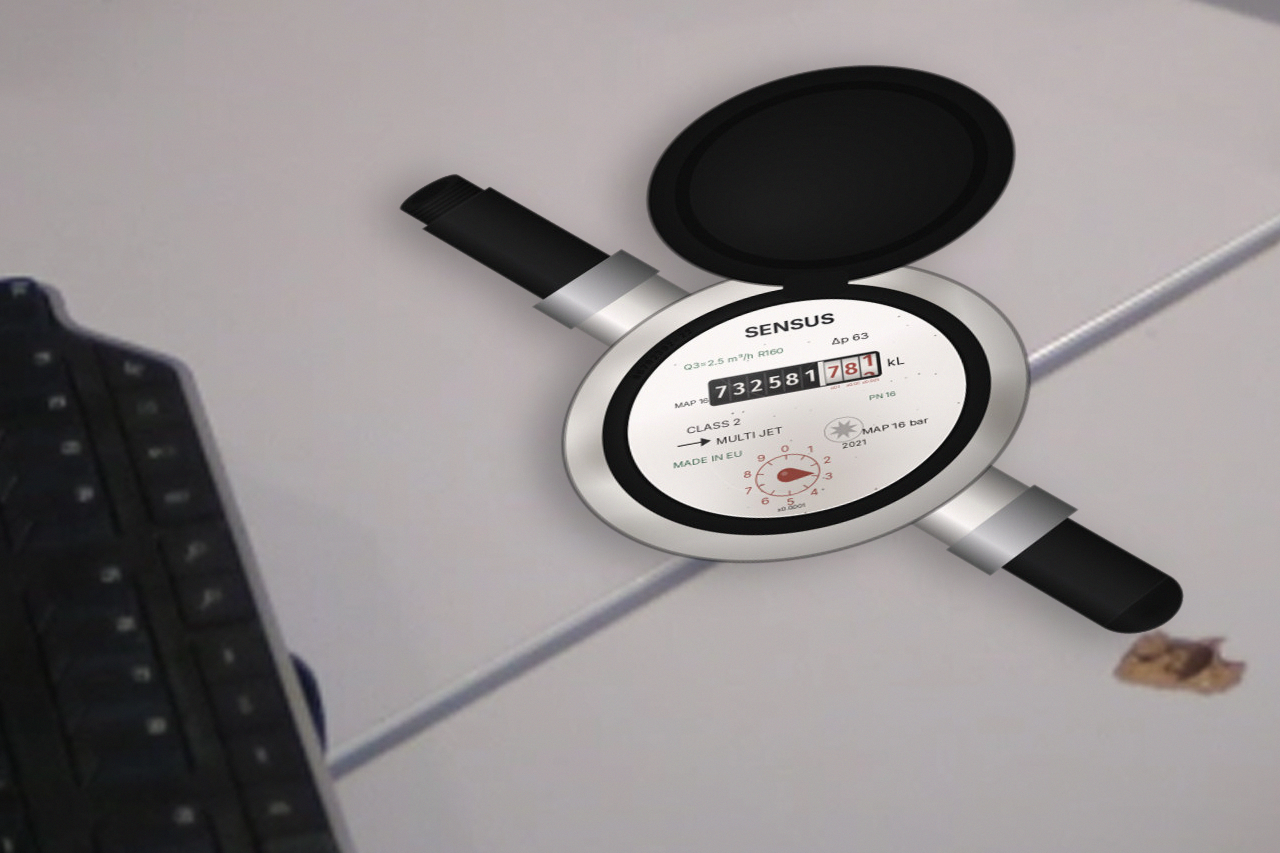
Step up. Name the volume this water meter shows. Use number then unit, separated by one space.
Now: 732581.7812 kL
